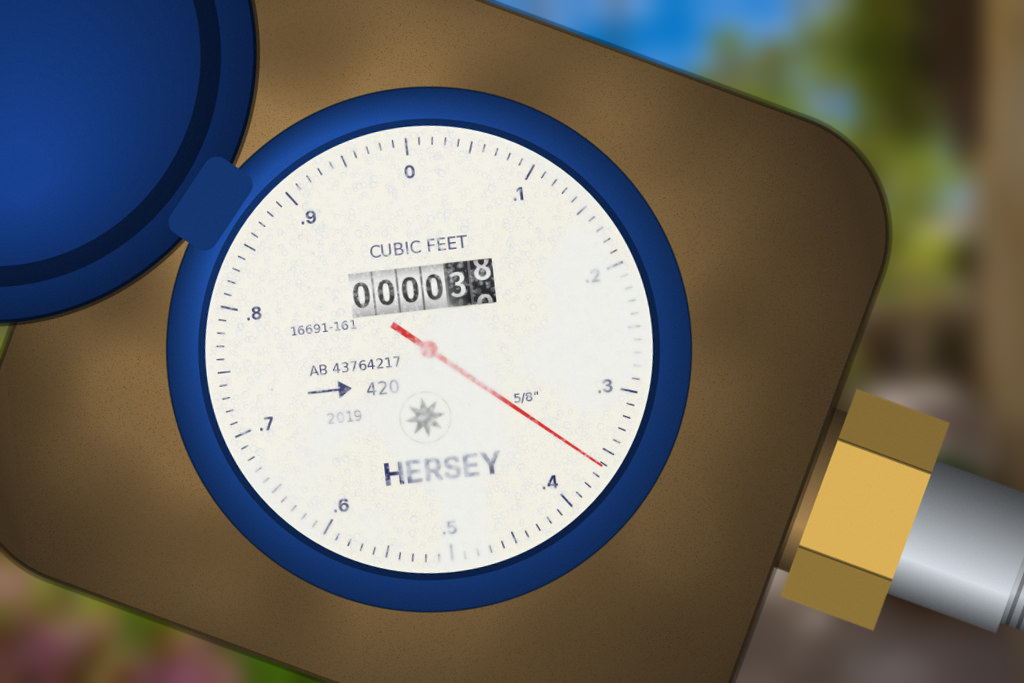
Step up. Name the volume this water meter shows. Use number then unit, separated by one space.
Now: 38.36 ft³
